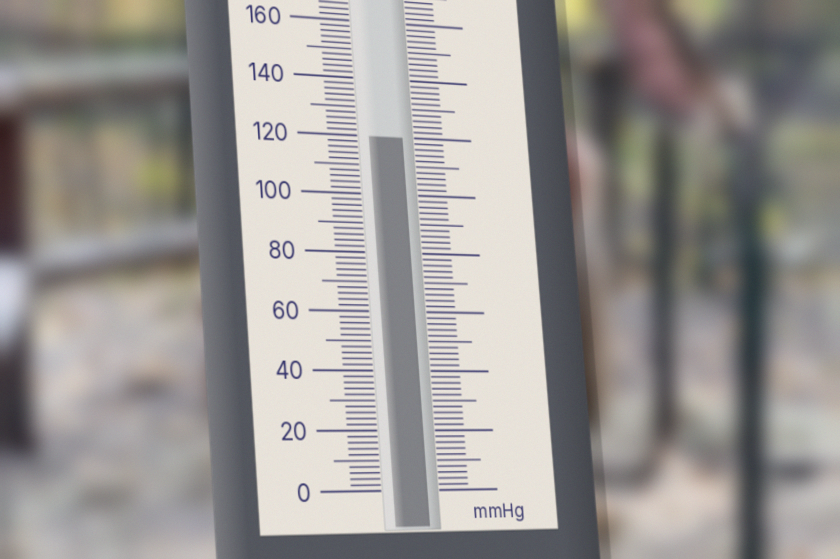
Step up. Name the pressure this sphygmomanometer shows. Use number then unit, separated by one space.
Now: 120 mmHg
